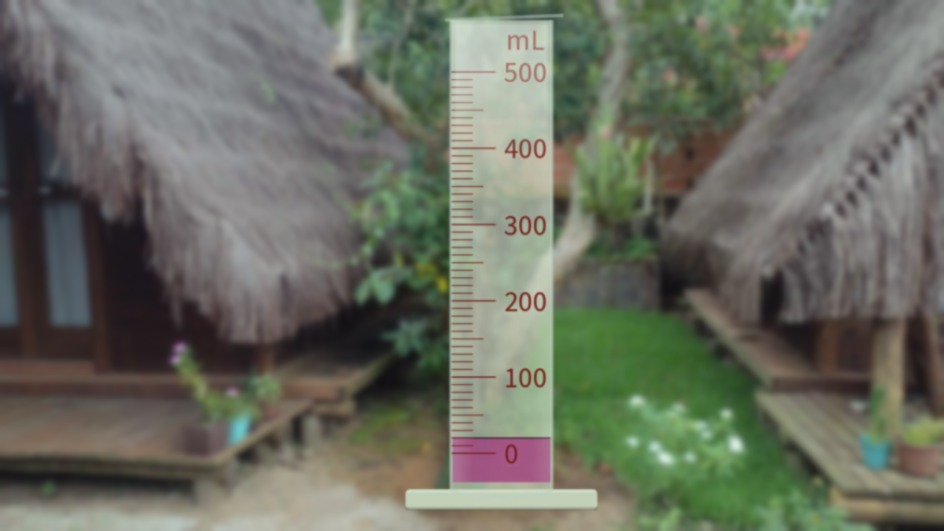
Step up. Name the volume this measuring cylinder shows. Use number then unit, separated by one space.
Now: 20 mL
